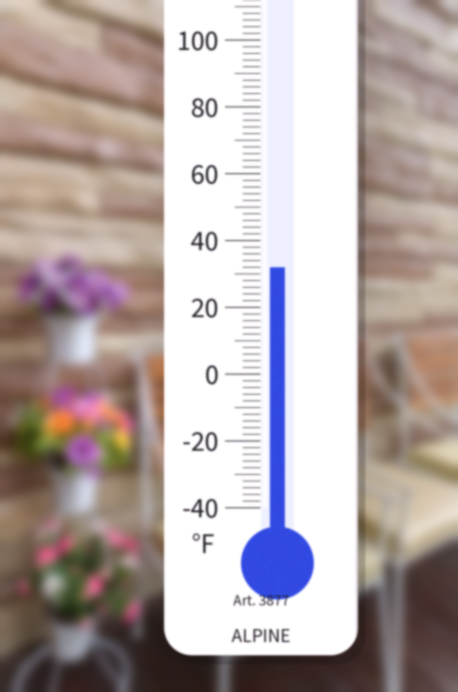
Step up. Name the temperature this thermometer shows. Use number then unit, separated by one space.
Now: 32 °F
